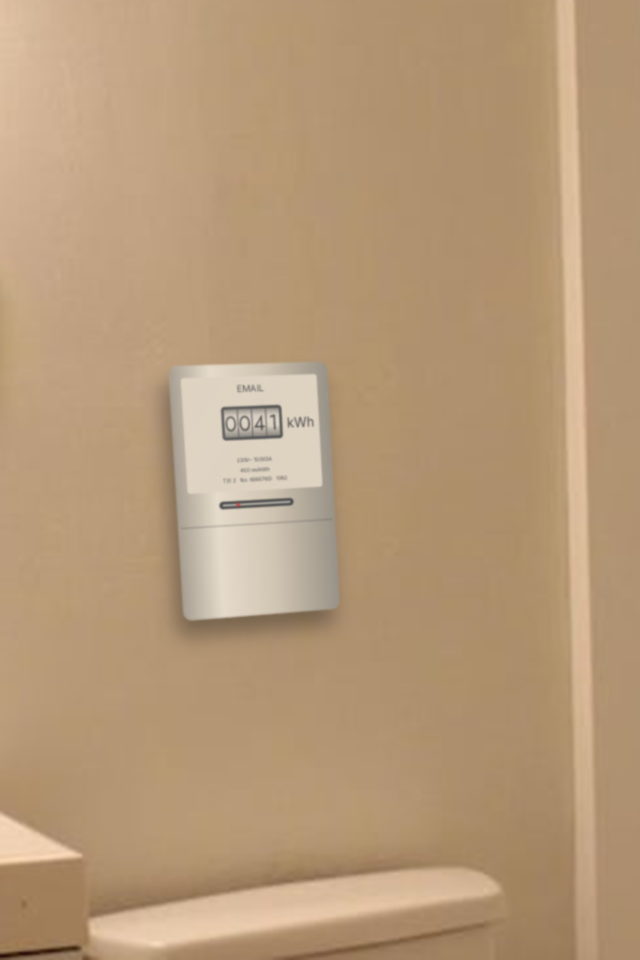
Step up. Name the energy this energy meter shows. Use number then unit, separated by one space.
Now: 41 kWh
